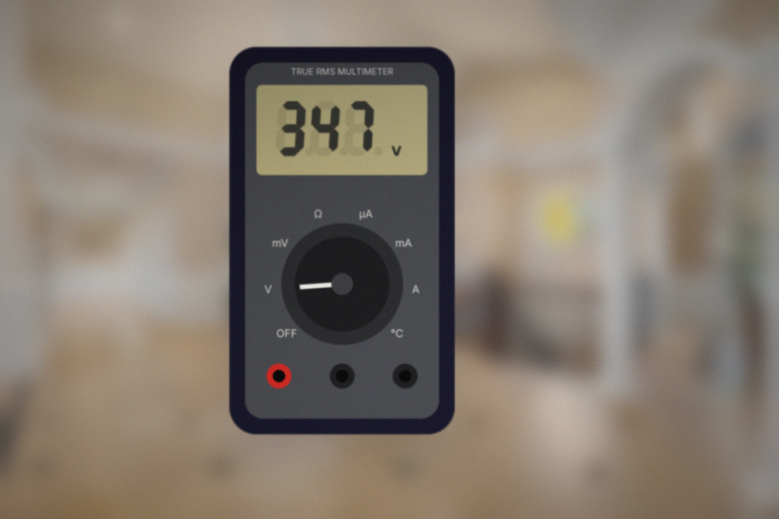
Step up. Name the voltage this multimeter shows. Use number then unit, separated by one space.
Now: 347 V
